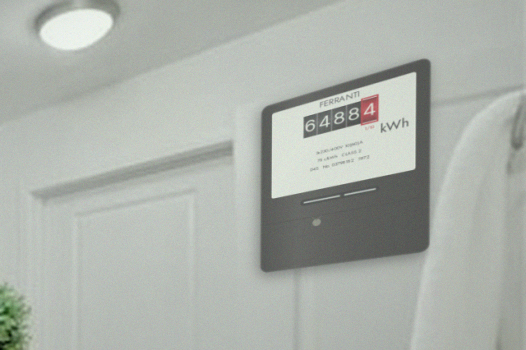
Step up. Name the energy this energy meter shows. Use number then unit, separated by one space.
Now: 6488.4 kWh
